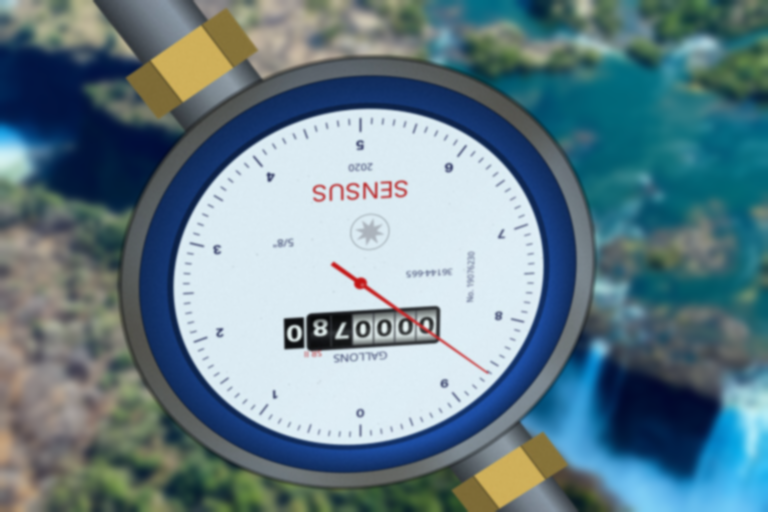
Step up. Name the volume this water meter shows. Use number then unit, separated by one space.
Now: 778.6 gal
